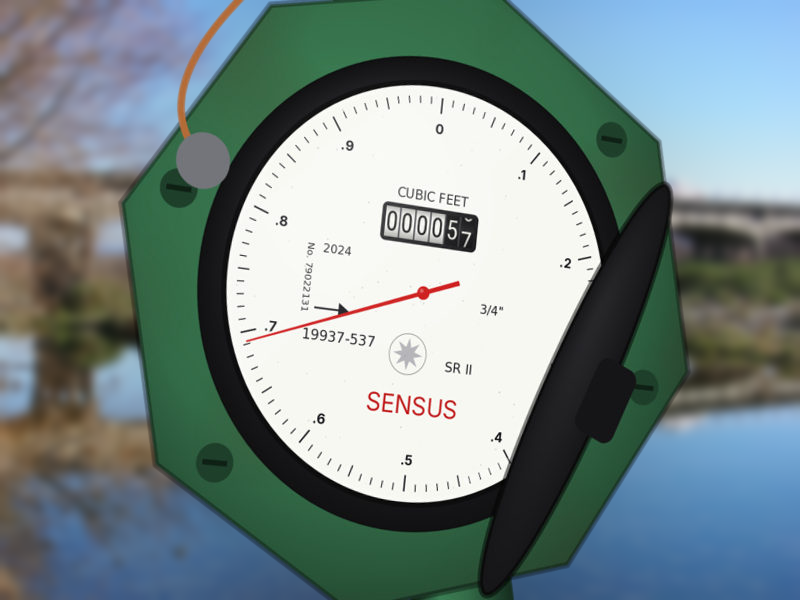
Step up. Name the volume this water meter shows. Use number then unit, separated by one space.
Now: 56.69 ft³
